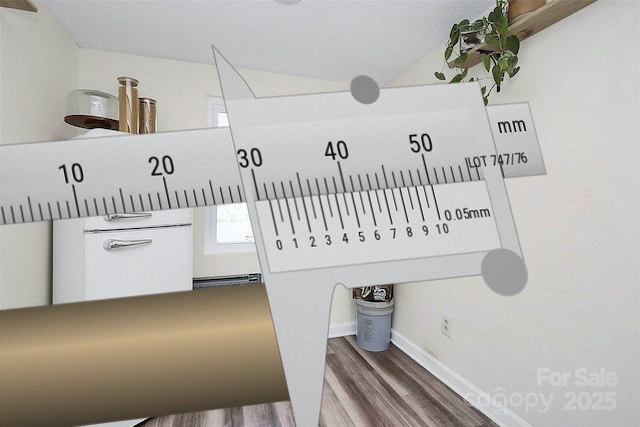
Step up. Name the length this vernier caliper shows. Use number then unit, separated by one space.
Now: 31.2 mm
